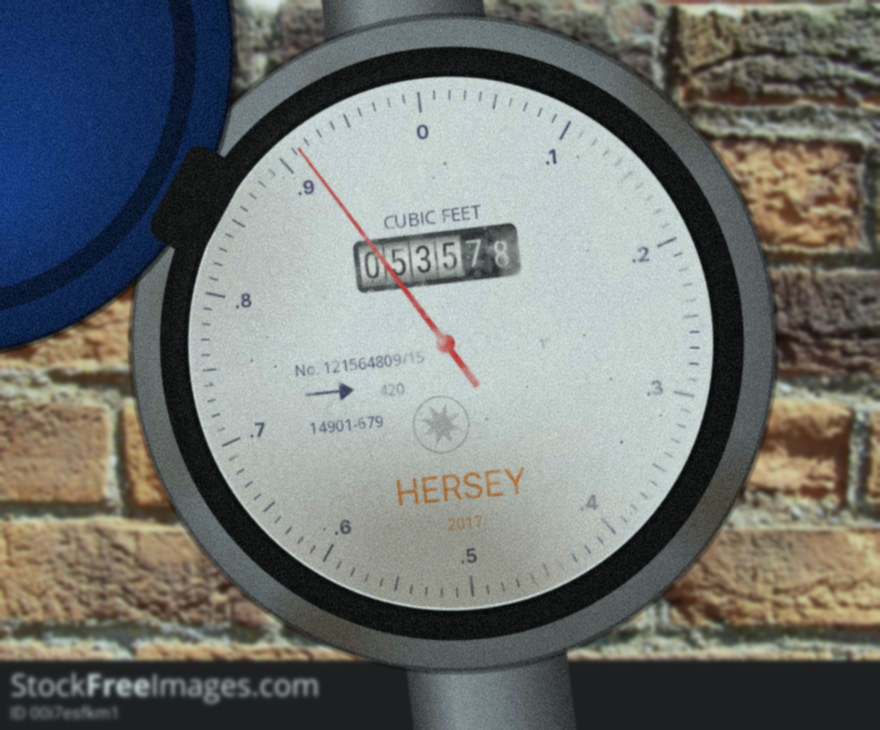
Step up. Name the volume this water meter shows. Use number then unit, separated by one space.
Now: 53577.91 ft³
